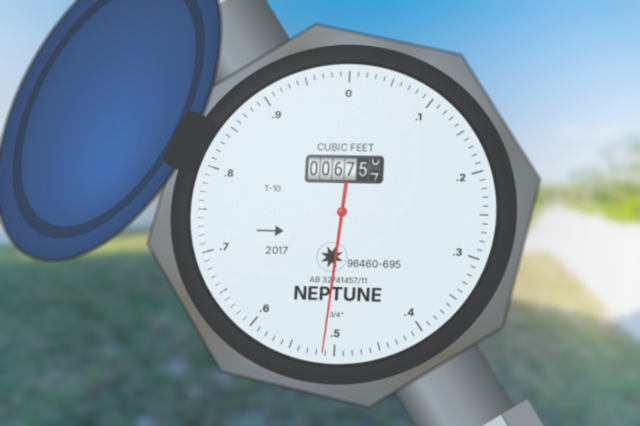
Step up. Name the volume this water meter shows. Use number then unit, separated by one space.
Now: 6756.51 ft³
